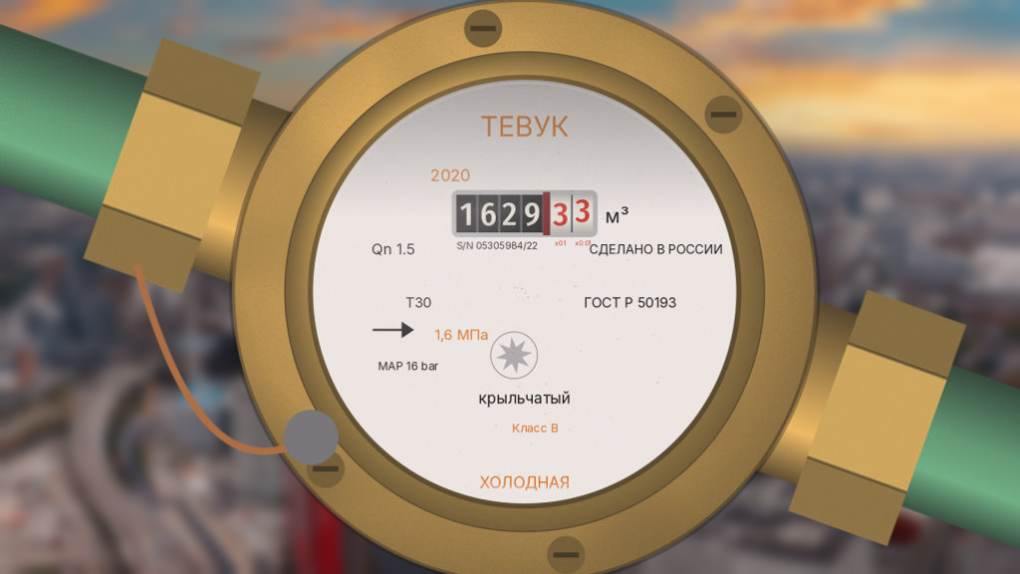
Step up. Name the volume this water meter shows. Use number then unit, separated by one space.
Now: 1629.33 m³
